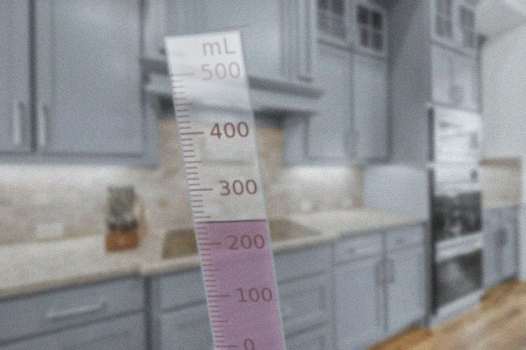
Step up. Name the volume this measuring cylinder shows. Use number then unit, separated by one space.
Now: 240 mL
